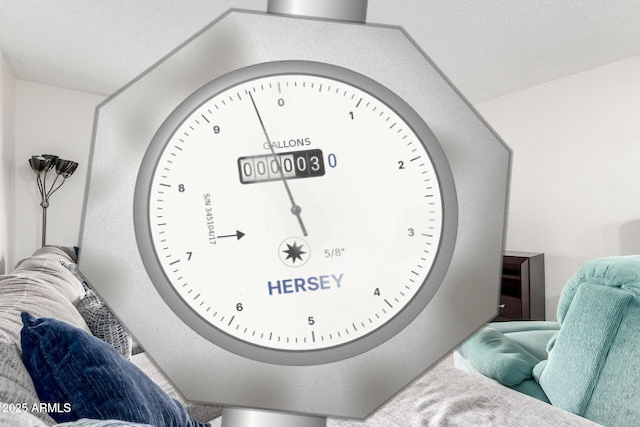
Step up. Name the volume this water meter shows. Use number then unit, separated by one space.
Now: 29.6 gal
